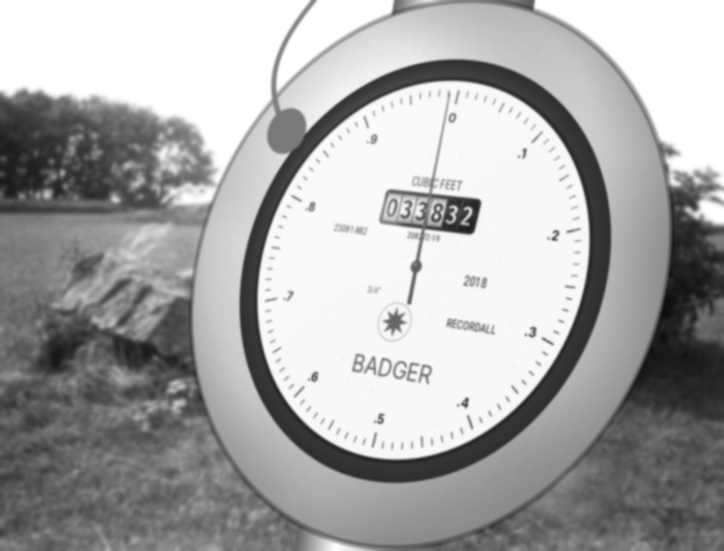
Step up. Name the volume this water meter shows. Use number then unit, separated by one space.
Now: 33831.99 ft³
